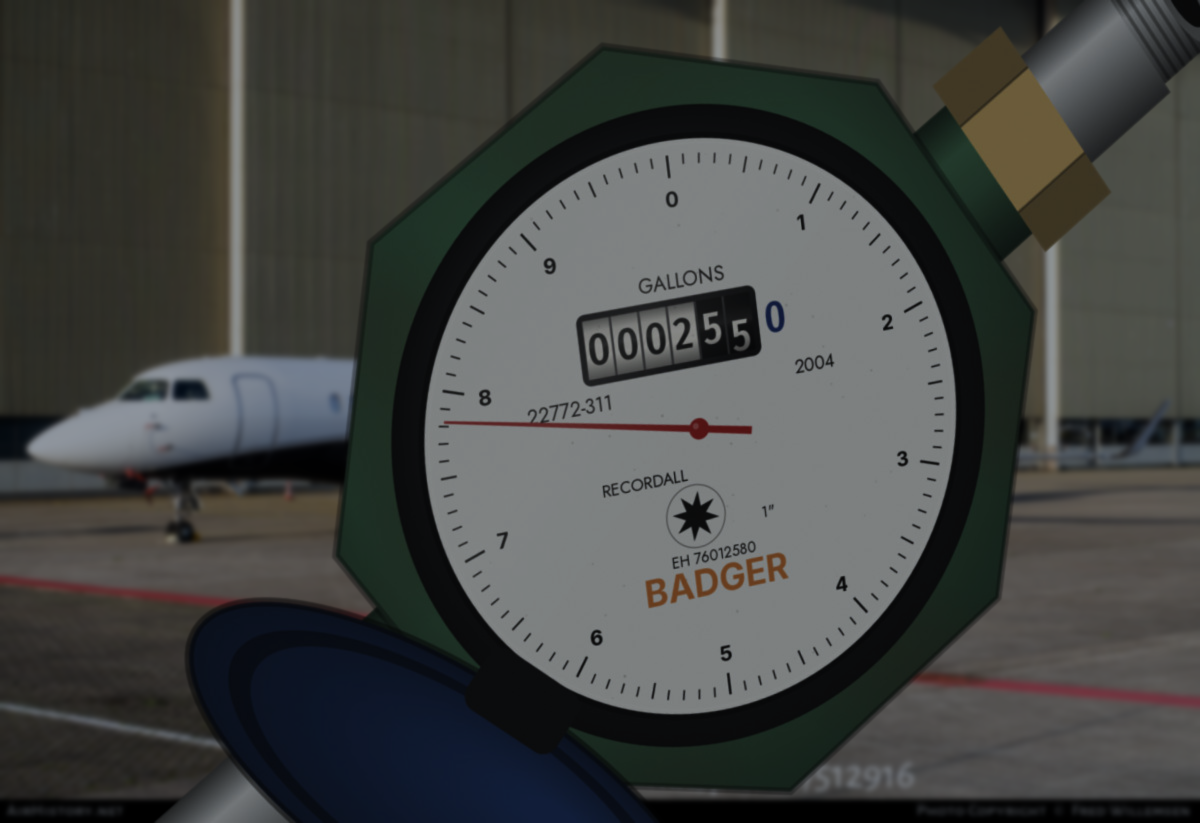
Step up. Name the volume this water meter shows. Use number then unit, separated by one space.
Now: 2547.8 gal
